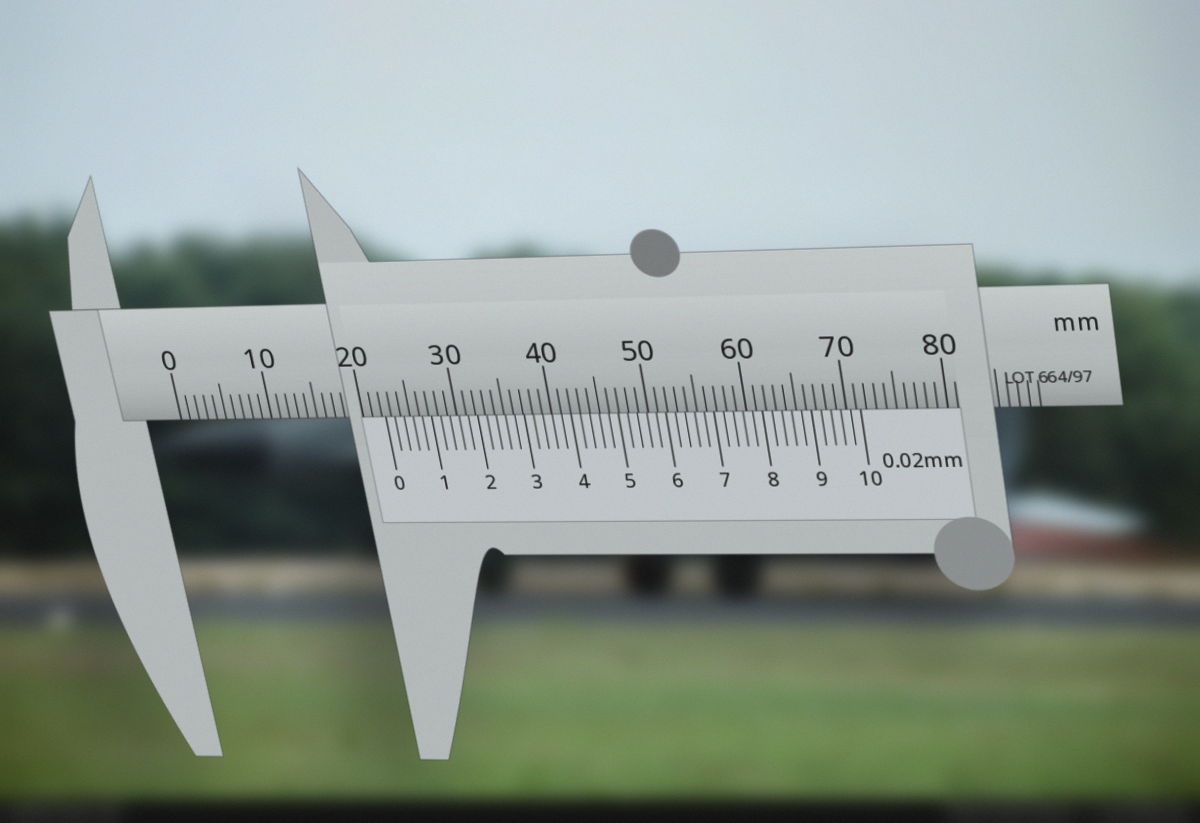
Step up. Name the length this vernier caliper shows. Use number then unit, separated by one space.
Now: 22.4 mm
